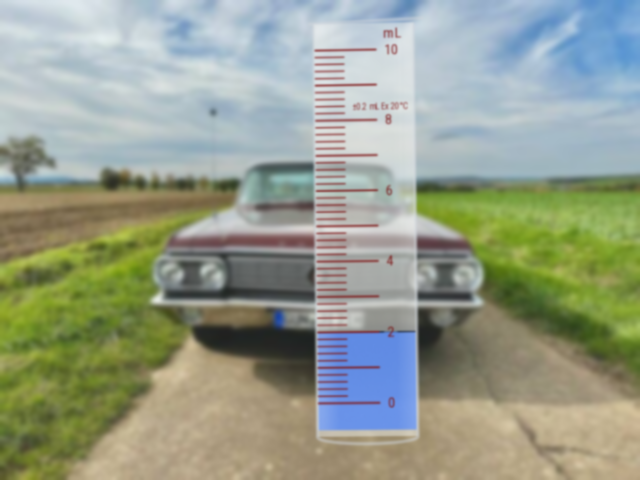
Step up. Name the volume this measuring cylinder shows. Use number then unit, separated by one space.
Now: 2 mL
